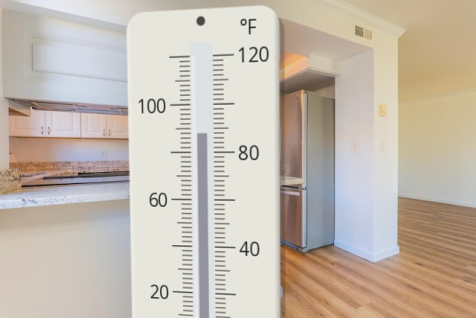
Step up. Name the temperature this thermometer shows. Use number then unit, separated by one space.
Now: 88 °F
